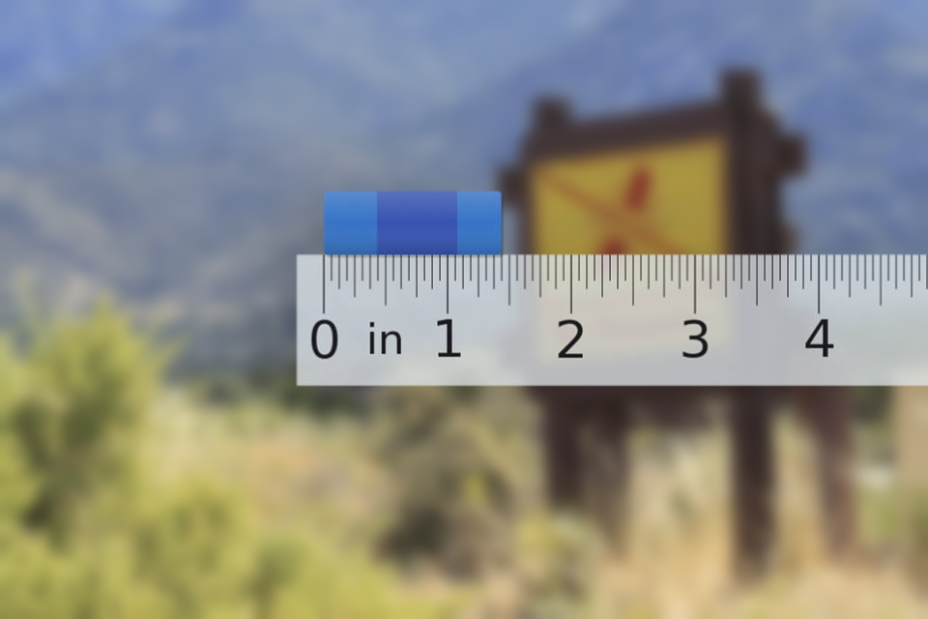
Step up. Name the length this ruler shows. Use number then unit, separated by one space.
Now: 1.4375 in
